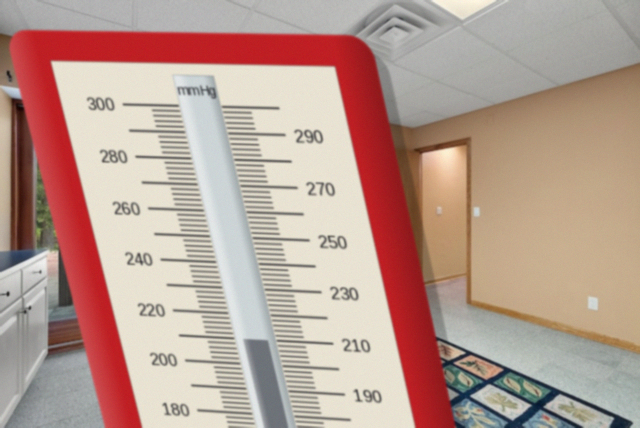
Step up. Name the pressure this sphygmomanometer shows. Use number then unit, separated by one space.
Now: 210 mmHg
